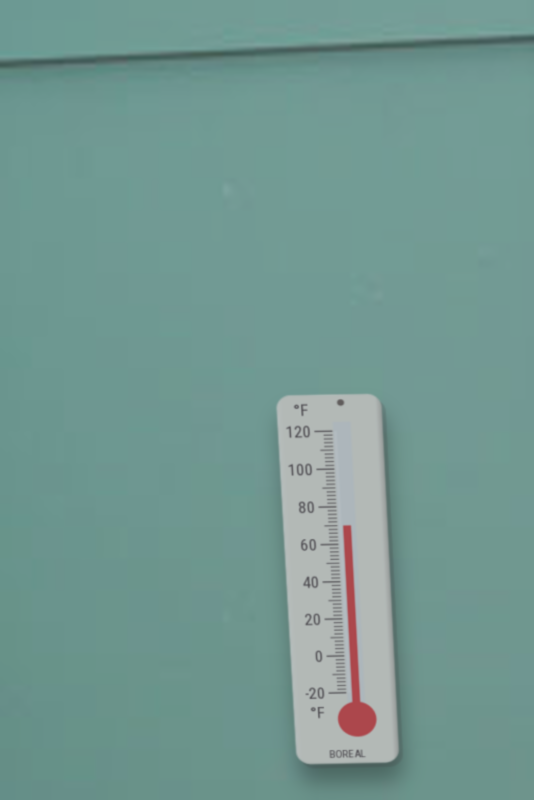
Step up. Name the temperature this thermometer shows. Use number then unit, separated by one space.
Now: 70 °F
